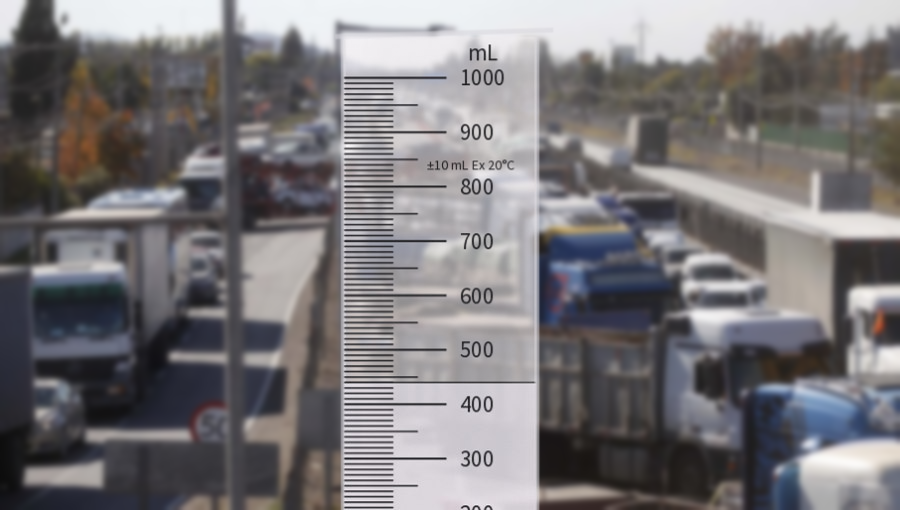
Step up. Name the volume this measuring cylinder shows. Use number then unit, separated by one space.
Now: 440 mL
